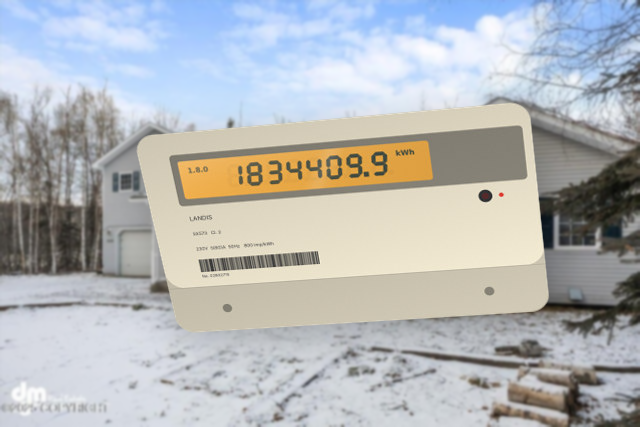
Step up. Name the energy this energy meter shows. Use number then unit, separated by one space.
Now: 1834409.9 kWh
